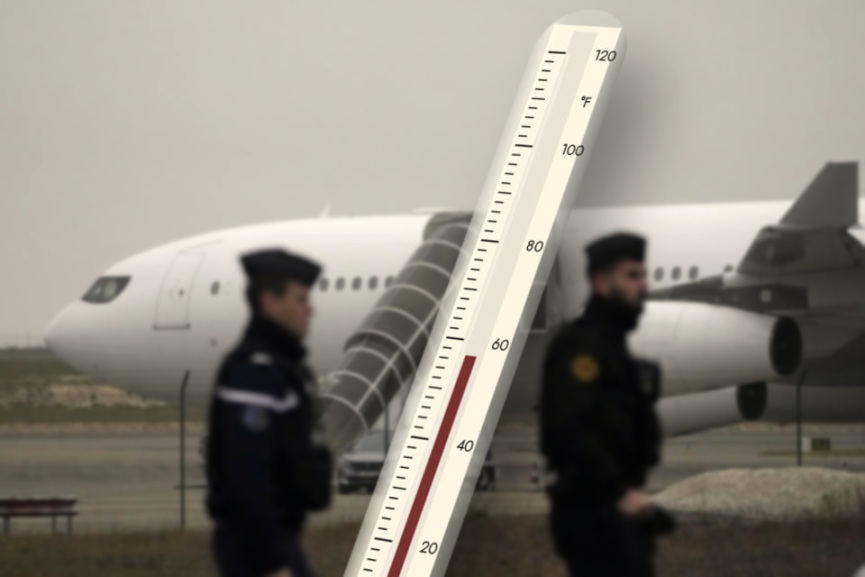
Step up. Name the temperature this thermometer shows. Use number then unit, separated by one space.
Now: 57 °F
